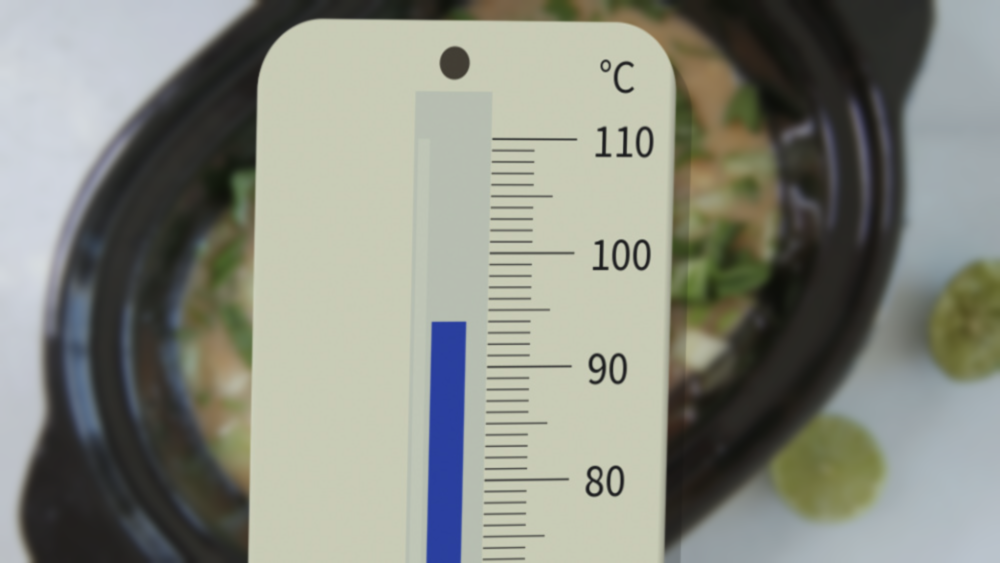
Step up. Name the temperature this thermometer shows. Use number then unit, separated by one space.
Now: 94 °C
